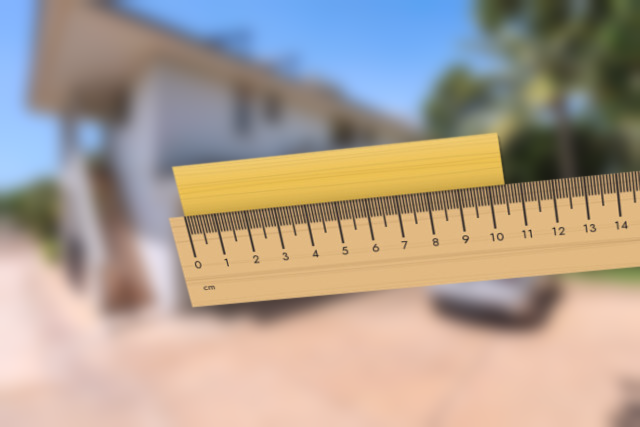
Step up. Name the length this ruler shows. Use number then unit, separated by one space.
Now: 10.5 cm
